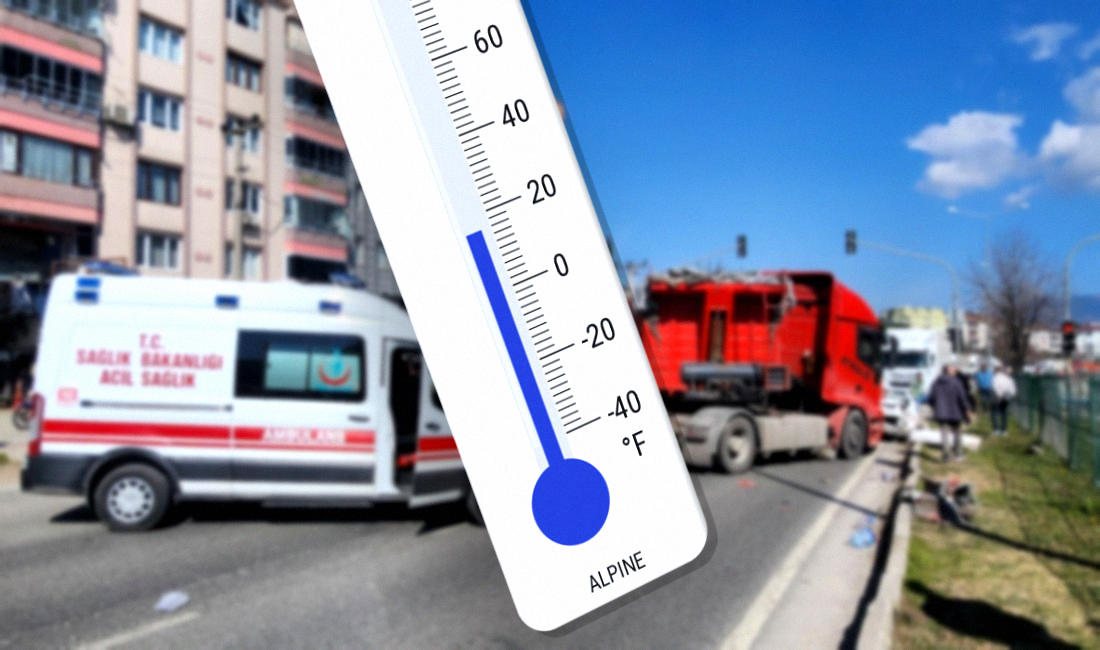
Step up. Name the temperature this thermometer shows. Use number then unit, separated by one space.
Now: 16 °F
